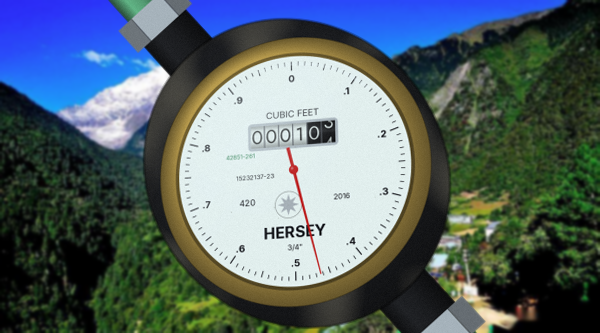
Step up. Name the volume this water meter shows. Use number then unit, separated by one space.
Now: 103.46 ft³
